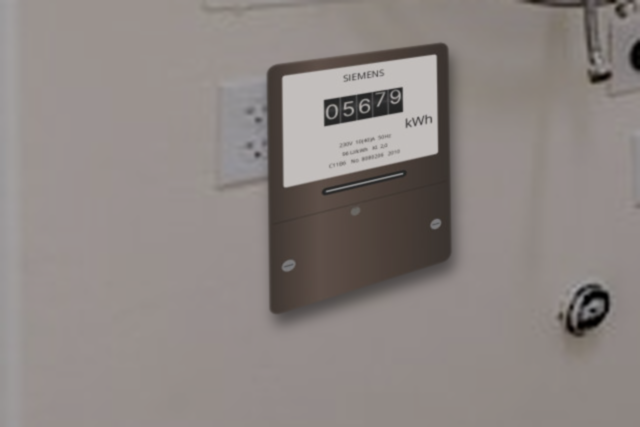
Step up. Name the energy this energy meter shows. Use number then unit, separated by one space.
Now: 5679 kWh
